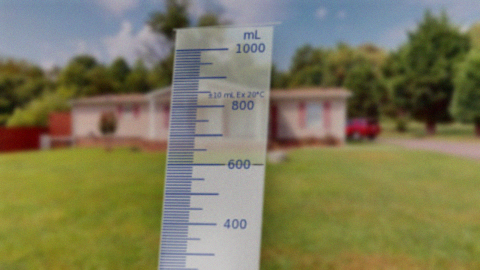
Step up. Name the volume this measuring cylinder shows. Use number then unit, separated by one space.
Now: 600 mL
